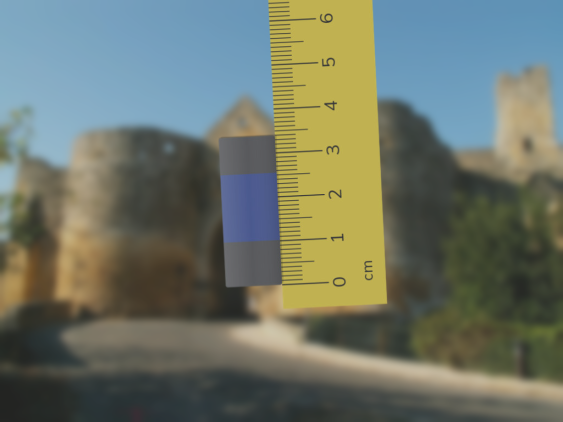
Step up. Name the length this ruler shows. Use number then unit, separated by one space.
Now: 3.4 cm
